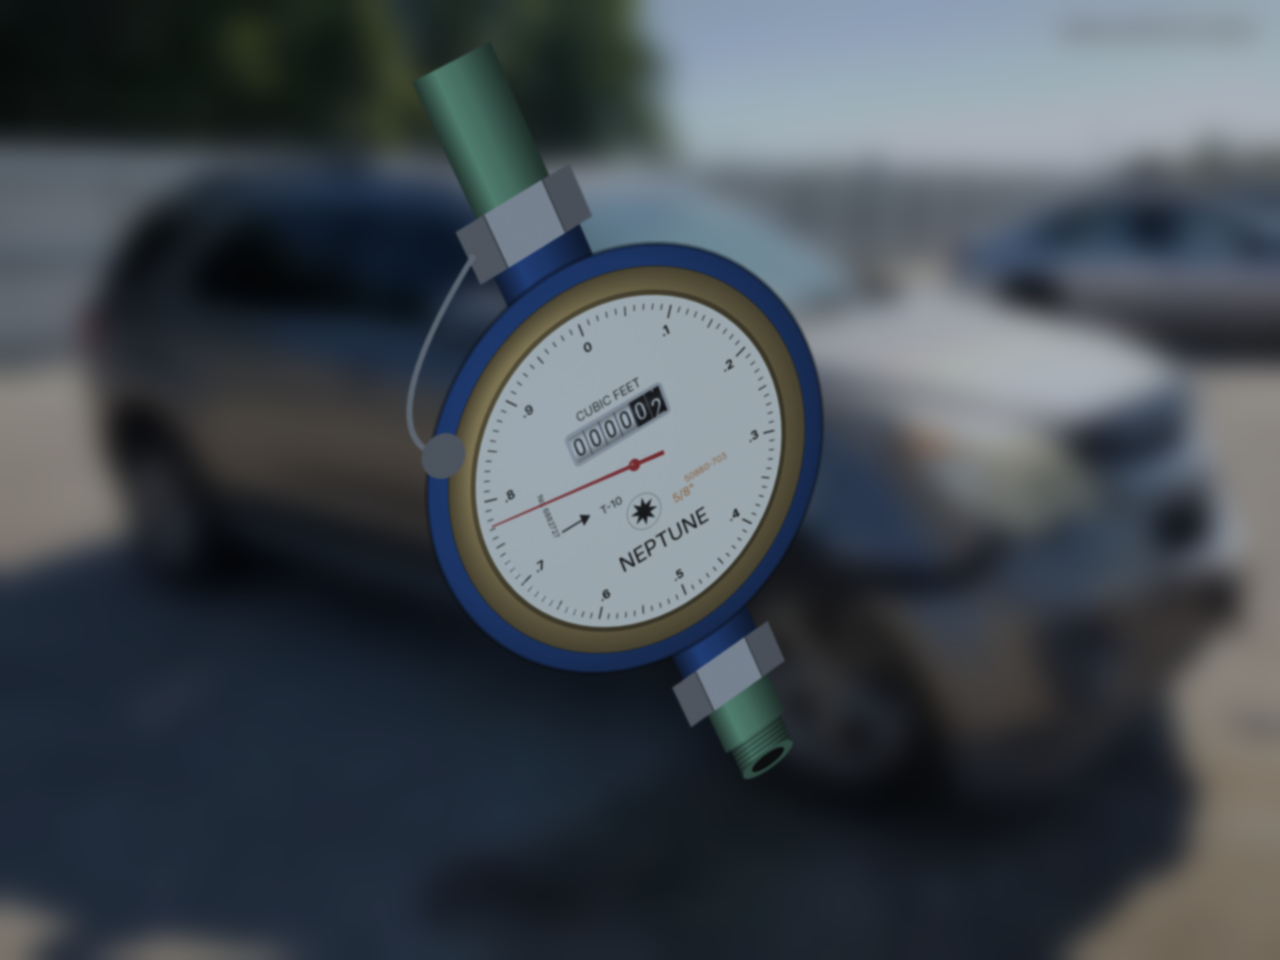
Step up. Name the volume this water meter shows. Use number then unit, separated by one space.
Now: 1.77 ft³
